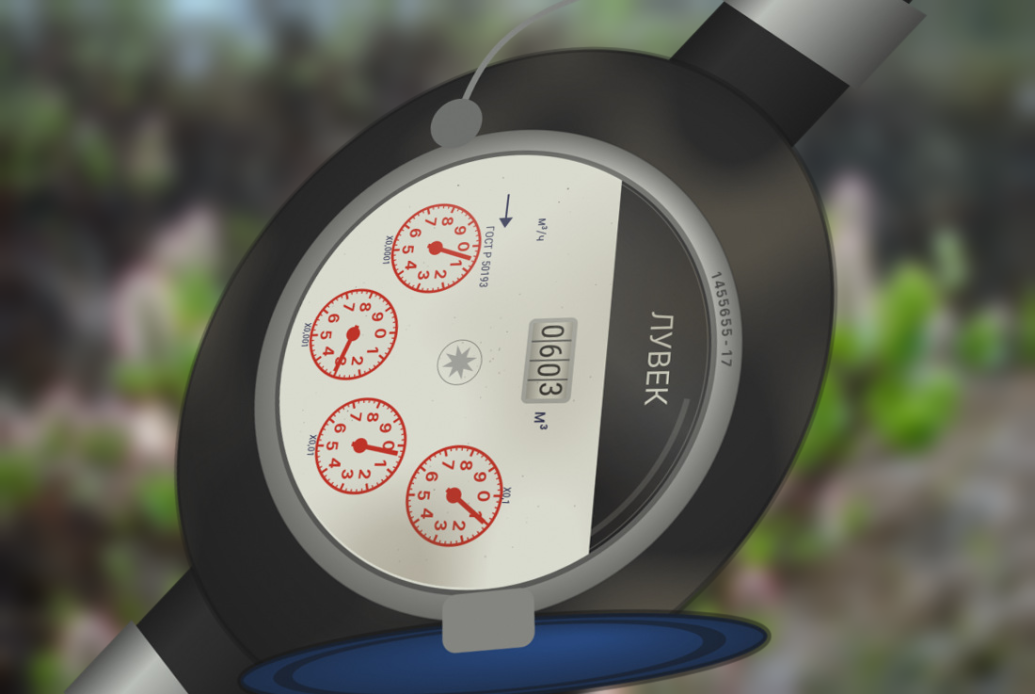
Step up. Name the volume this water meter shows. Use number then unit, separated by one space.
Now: 603.1030 m³
